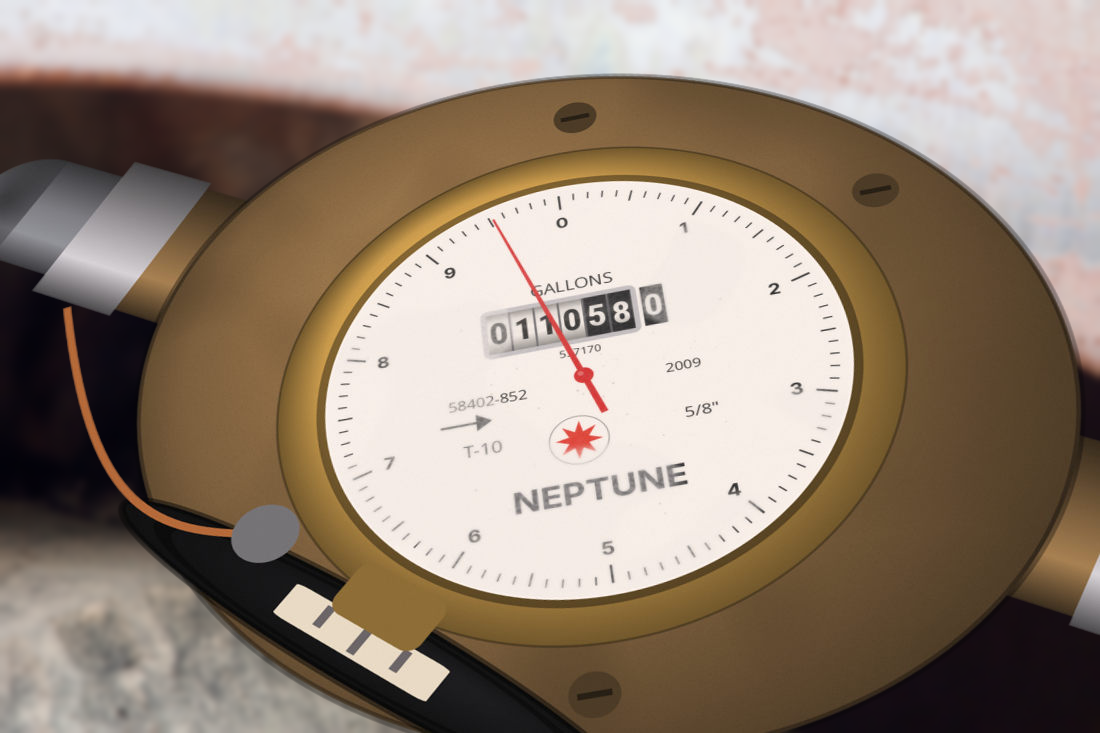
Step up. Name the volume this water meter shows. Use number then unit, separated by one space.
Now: 110579.5 gal
